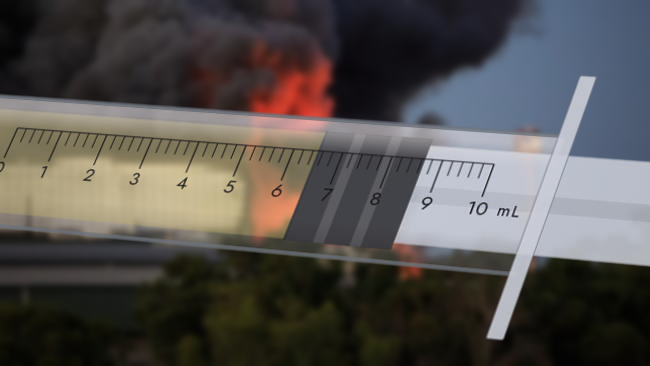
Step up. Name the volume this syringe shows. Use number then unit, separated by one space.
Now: 6.5 mL
